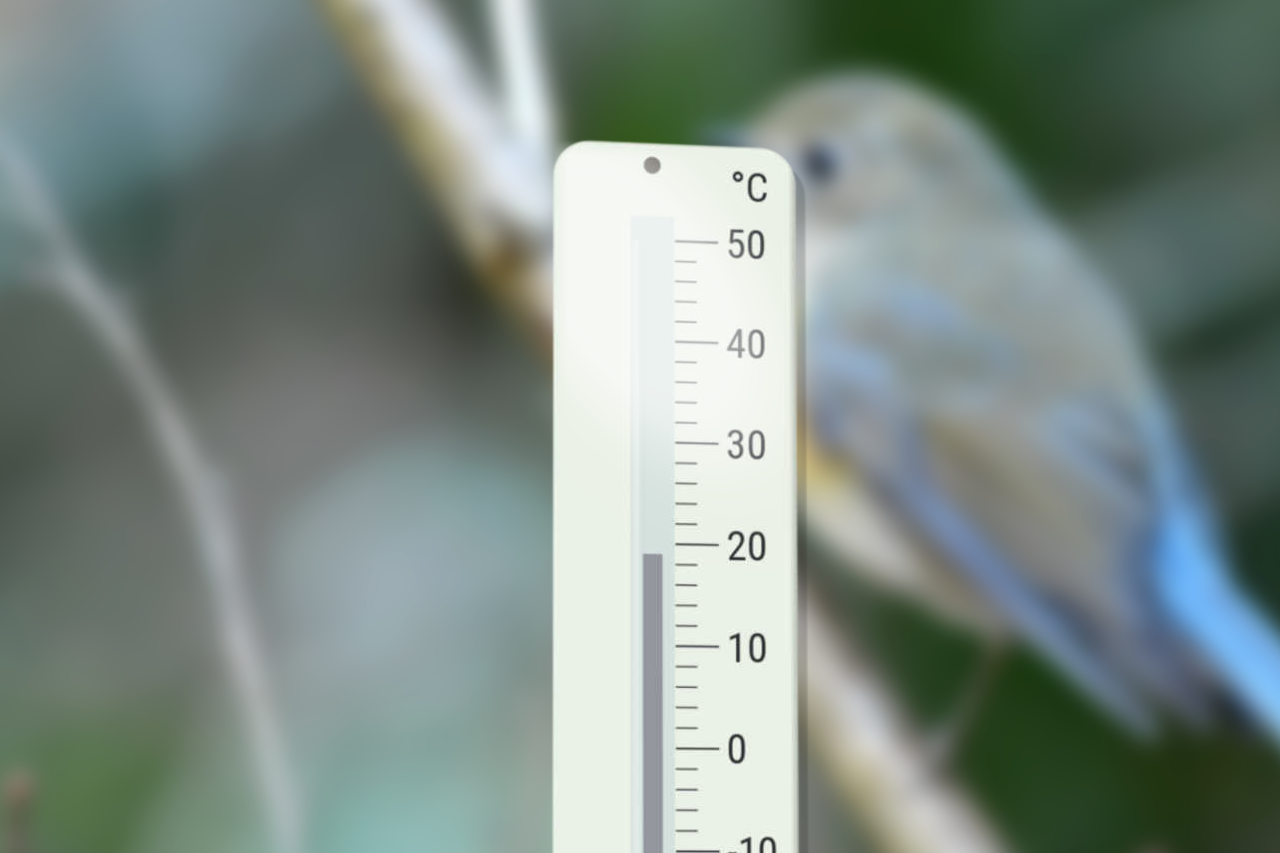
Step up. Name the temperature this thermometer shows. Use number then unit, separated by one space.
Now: 19 °C
